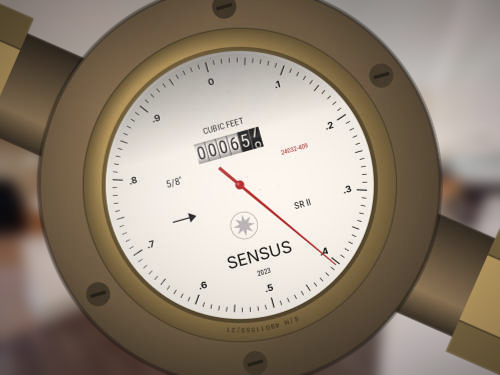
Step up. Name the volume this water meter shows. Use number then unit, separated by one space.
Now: 657.40 ft³
